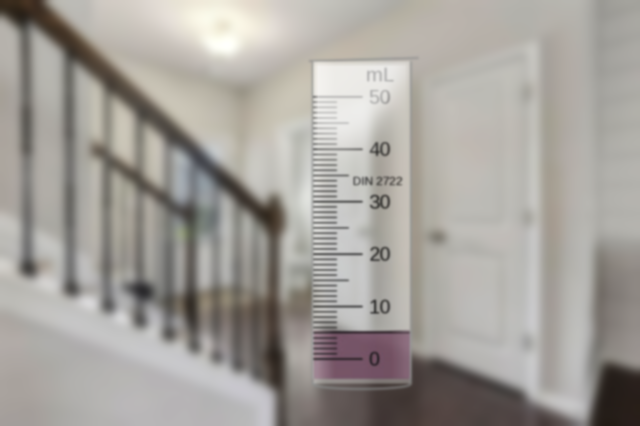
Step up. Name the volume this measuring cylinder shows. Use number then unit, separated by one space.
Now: 5 mL
